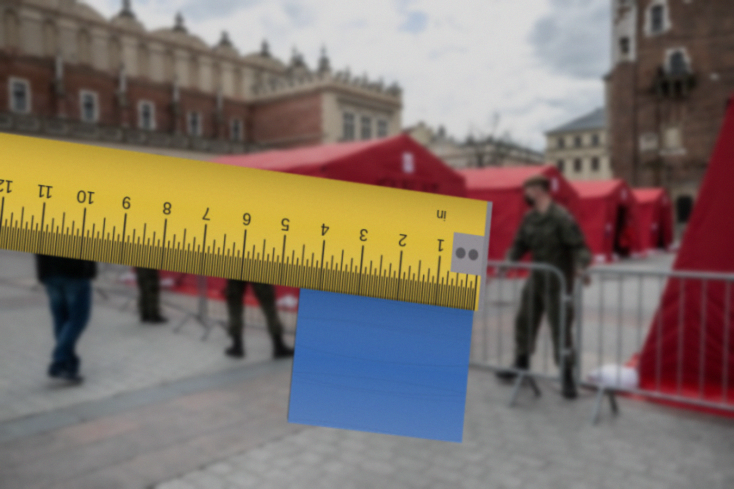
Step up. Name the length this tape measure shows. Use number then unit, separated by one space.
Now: 4.5 in
